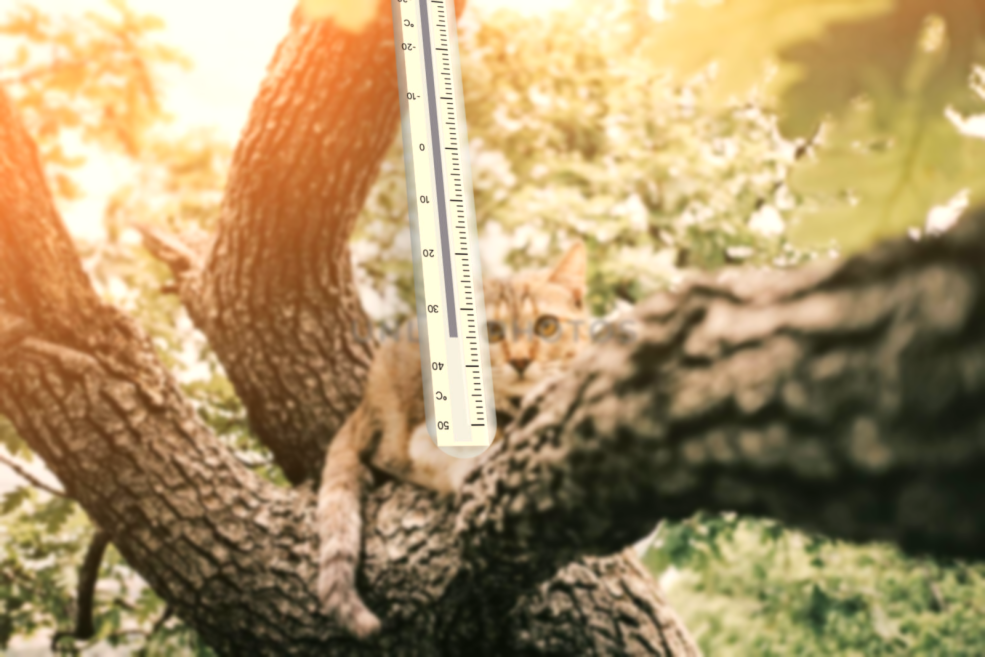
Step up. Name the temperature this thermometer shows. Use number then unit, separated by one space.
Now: 35 °C
